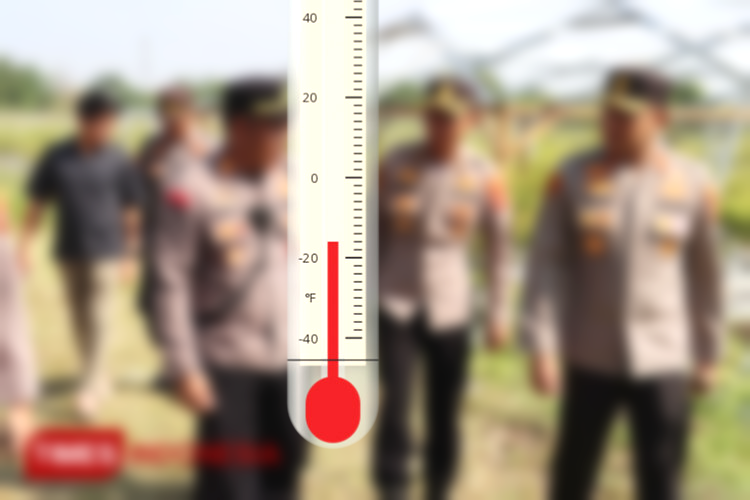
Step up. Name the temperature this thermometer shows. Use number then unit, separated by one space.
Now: -16 °F
